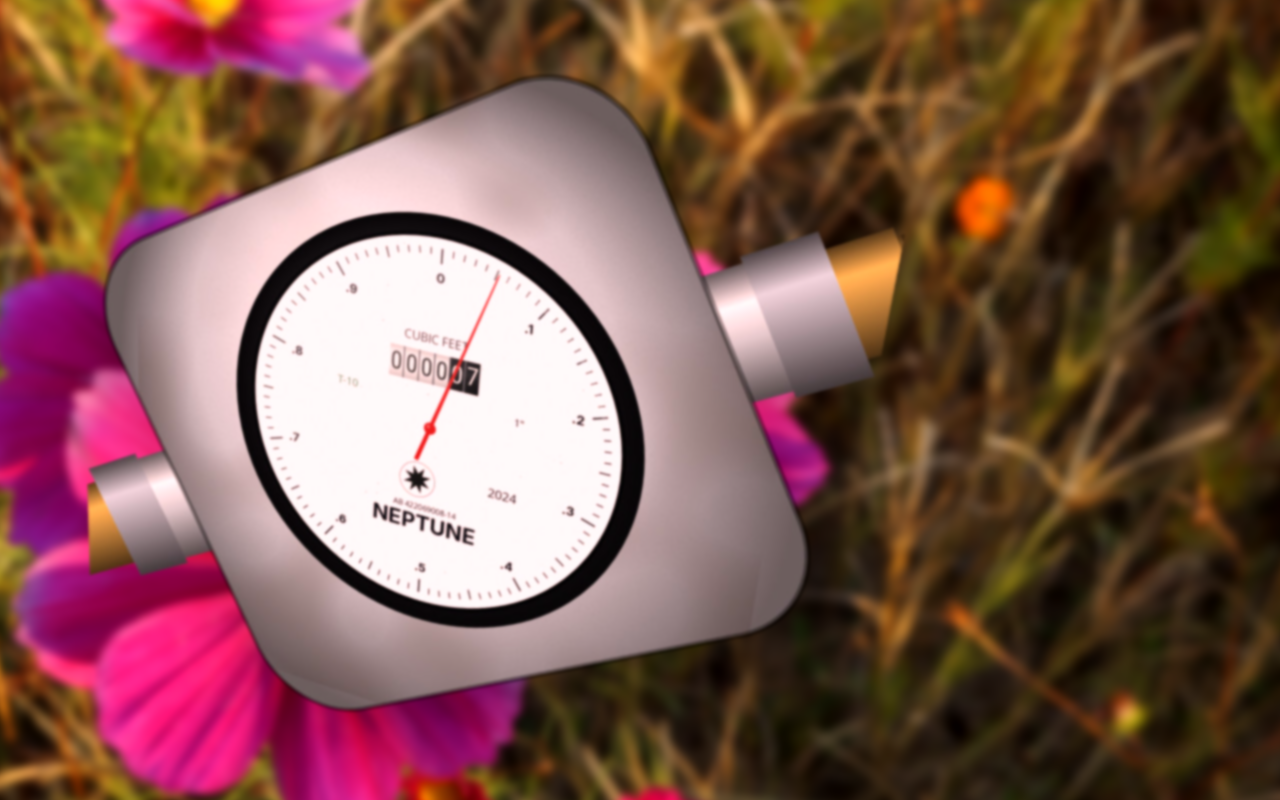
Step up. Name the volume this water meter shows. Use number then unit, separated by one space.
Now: 7.05 ft³
